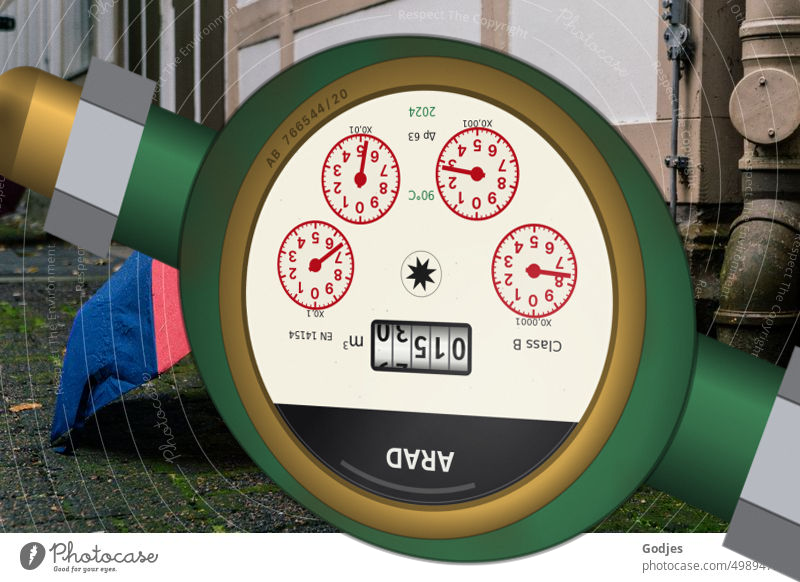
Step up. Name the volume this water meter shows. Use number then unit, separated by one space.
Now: 1529.6527 m³
